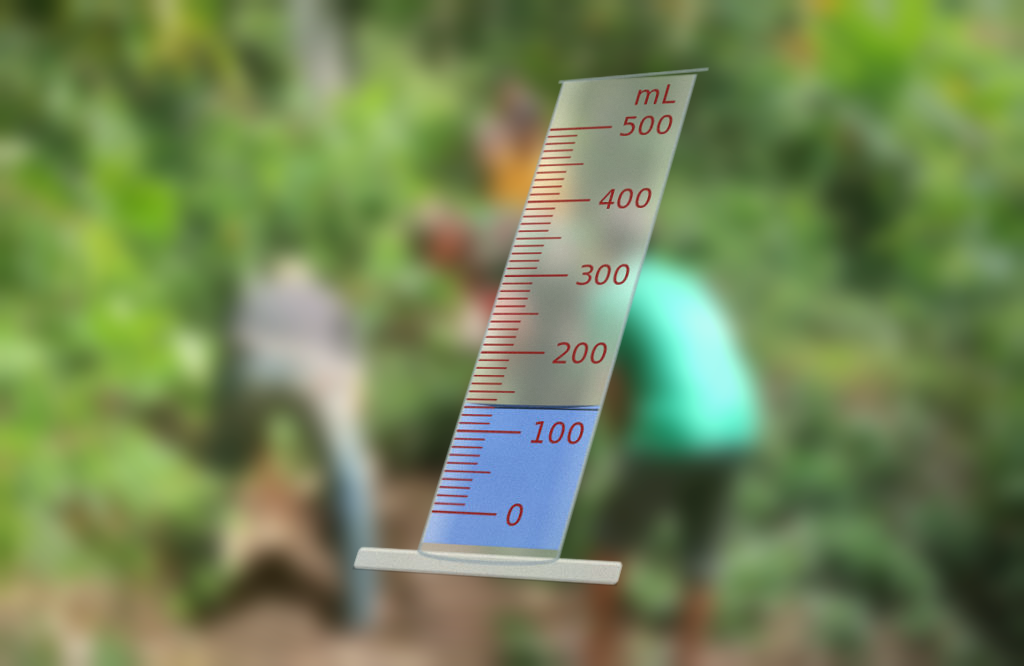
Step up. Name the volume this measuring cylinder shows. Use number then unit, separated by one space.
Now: 130 mL
